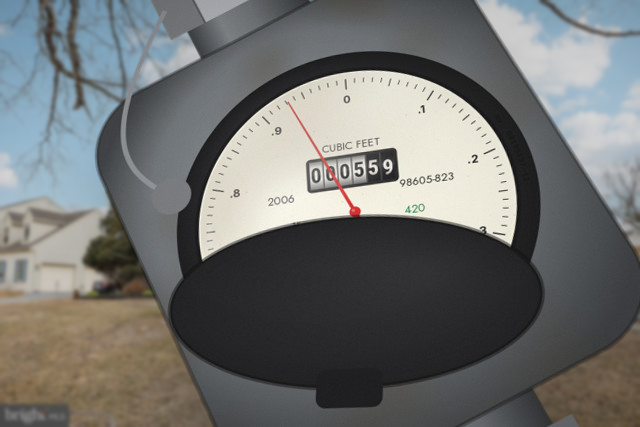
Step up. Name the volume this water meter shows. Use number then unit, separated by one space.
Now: 558.93 ft³
